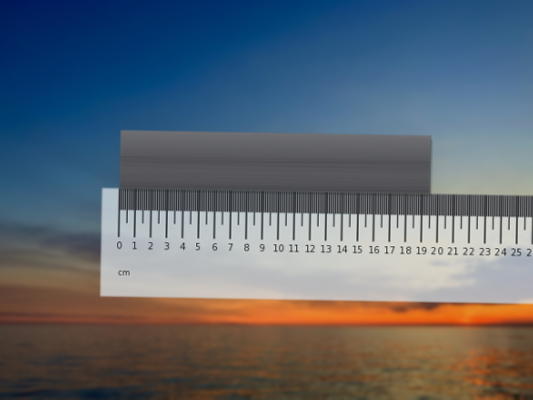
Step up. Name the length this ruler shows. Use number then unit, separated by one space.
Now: 19.5 cm
